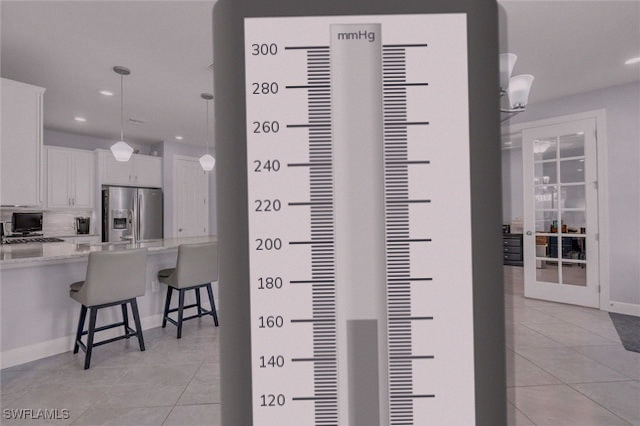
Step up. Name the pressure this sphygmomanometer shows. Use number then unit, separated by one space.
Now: 160 mmHg
